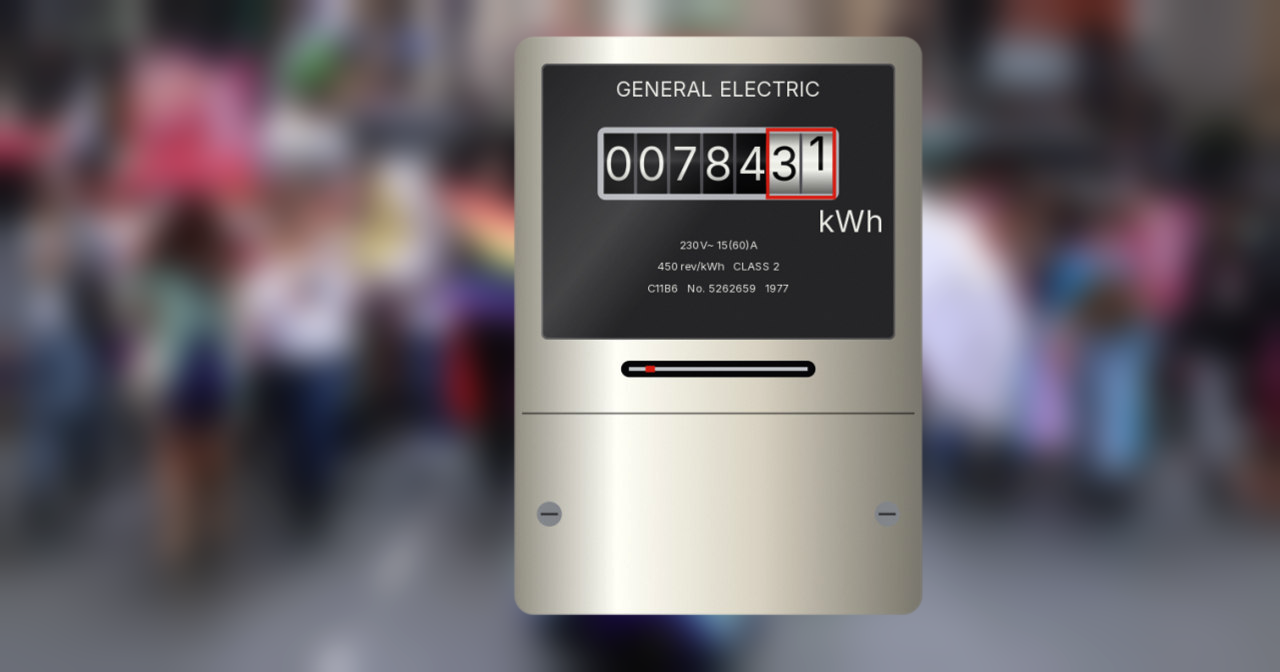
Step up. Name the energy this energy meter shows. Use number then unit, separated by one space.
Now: 784.31 kWh
